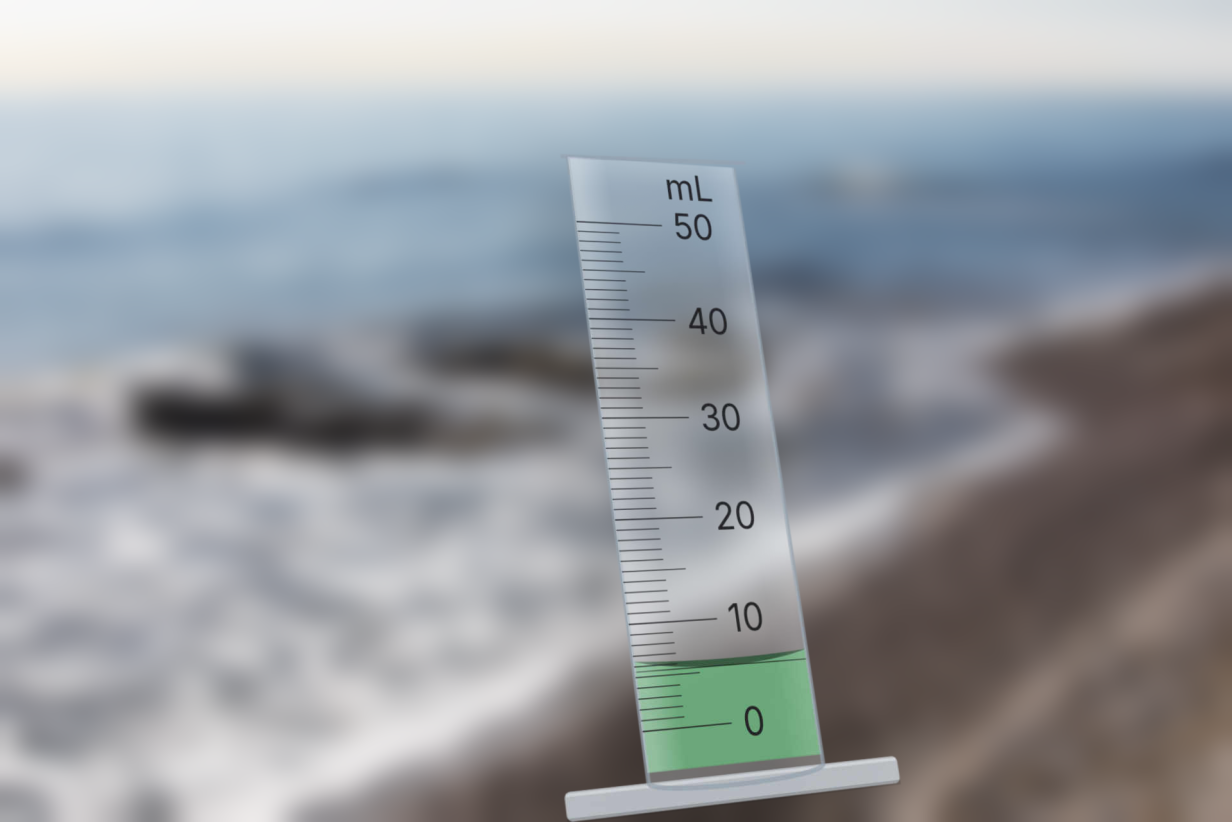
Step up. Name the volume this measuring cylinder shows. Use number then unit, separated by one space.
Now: 5.5 mL
